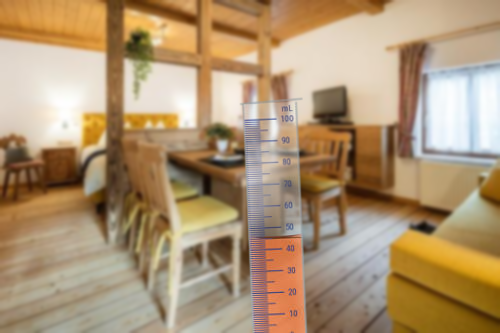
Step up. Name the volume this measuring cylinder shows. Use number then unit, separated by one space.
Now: 45 mL
